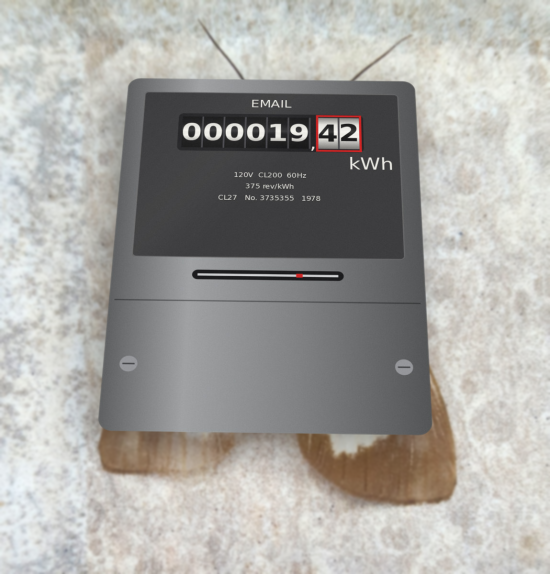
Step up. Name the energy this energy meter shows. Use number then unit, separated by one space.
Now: 19.42 kWh
